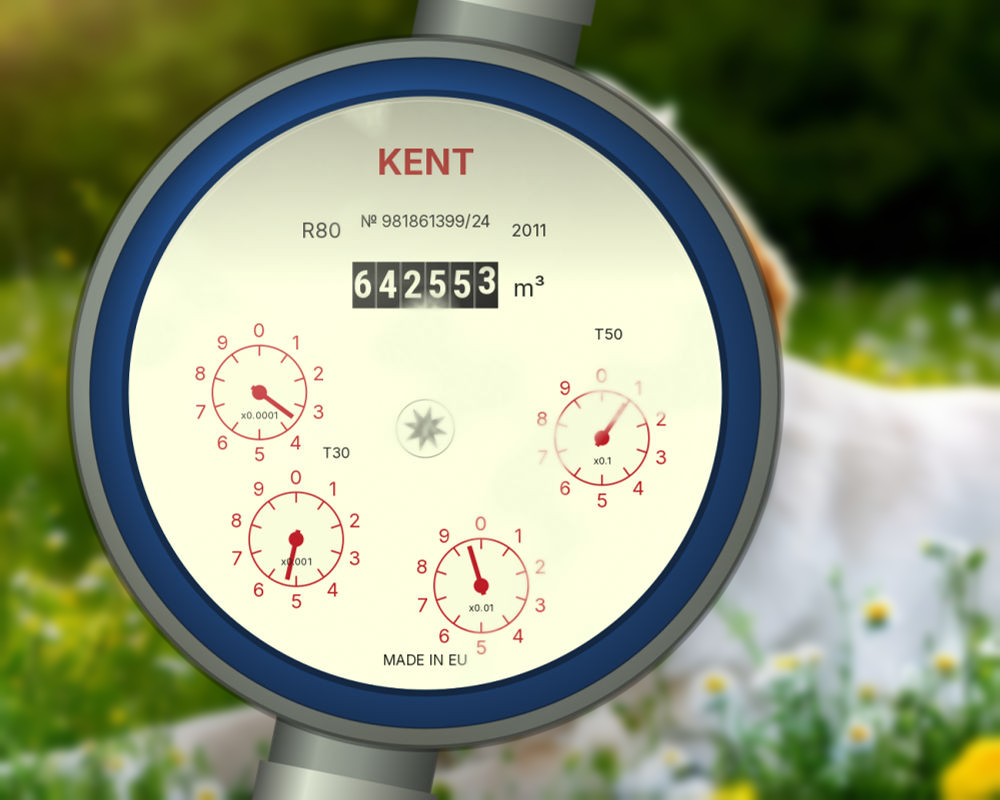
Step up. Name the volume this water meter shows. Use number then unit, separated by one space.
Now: 642553.0953 m³
